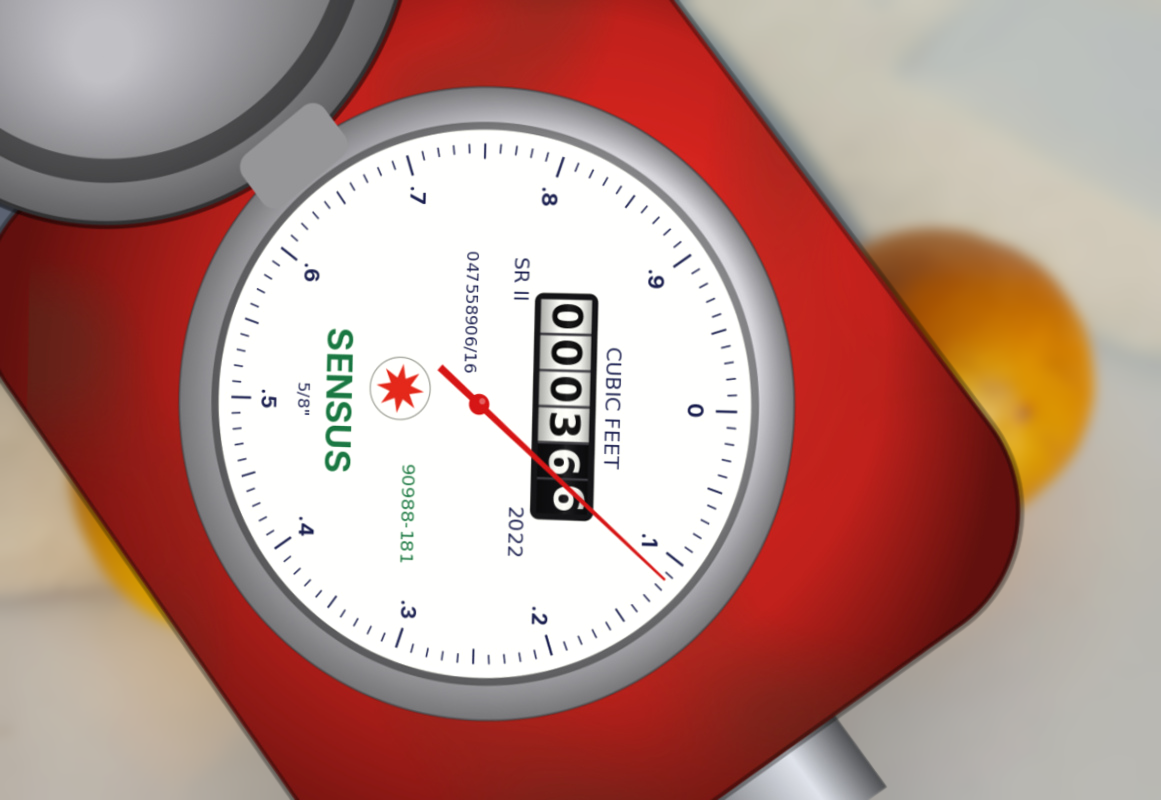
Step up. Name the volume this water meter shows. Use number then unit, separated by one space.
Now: 366.11 ft³
